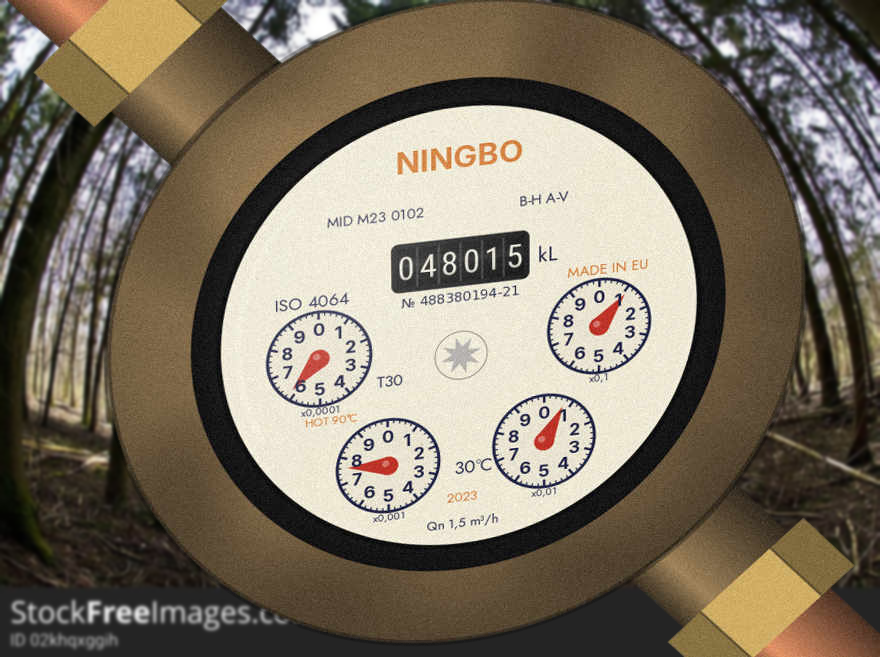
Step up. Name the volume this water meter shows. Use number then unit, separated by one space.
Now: 48015.1076 kL
